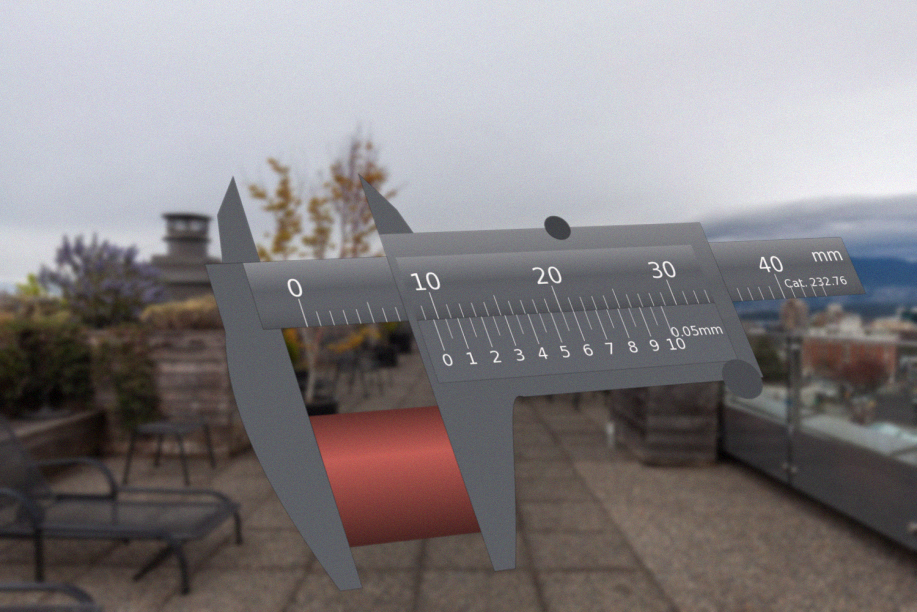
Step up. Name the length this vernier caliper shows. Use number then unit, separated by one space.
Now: 9.6 mm
